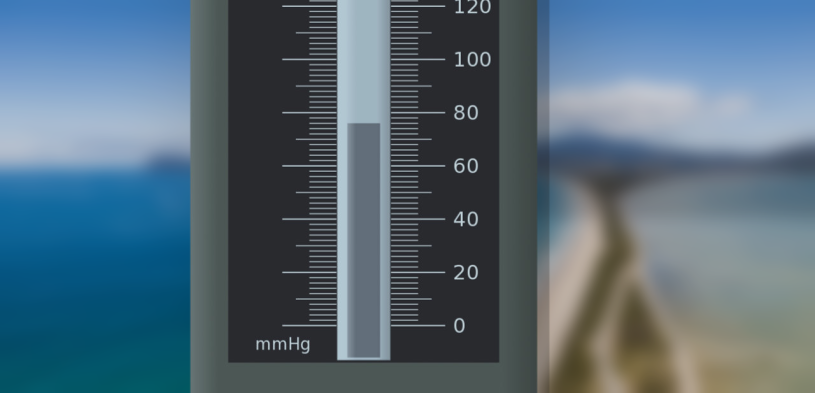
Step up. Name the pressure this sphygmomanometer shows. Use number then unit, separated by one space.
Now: 76 mmHg
